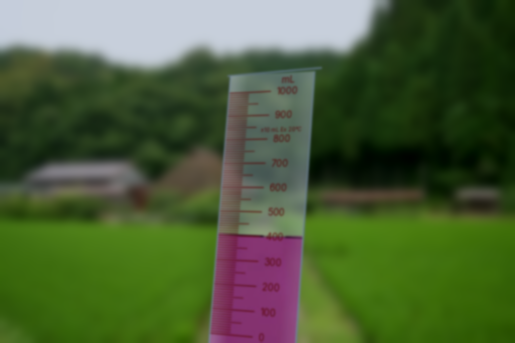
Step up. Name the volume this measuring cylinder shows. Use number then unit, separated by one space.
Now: 400 mL
